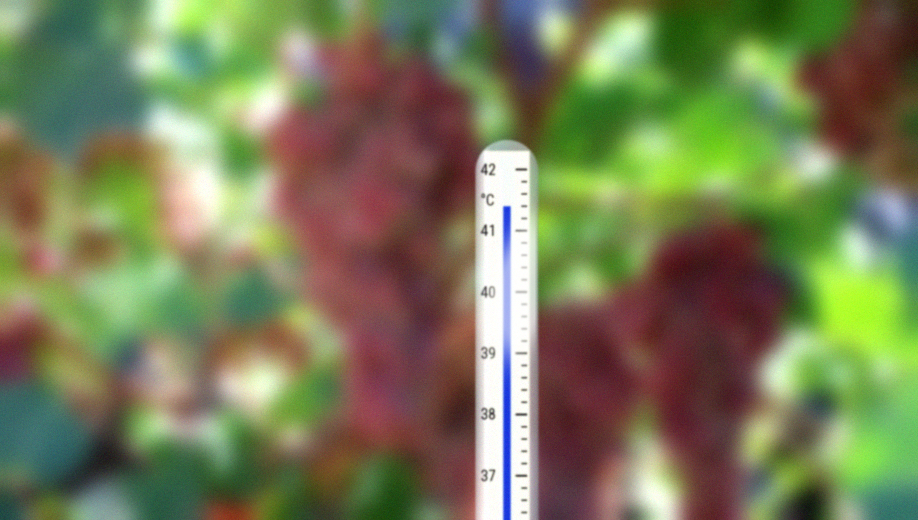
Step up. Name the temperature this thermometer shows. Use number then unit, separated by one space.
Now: 41.4 °C
